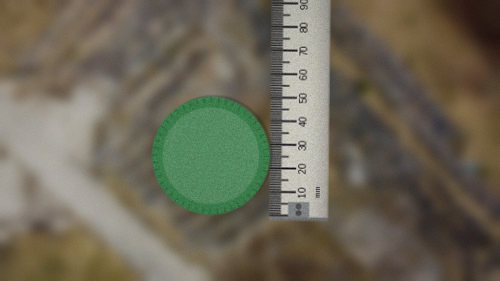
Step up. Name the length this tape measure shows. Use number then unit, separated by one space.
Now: 50 mm
